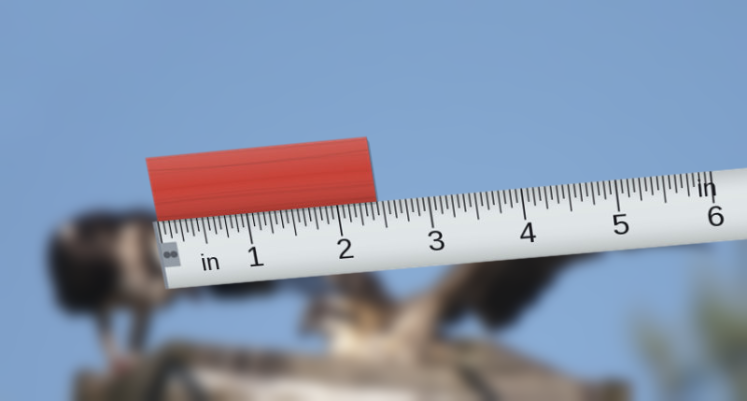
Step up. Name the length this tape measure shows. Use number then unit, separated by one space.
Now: 2.4375 in
